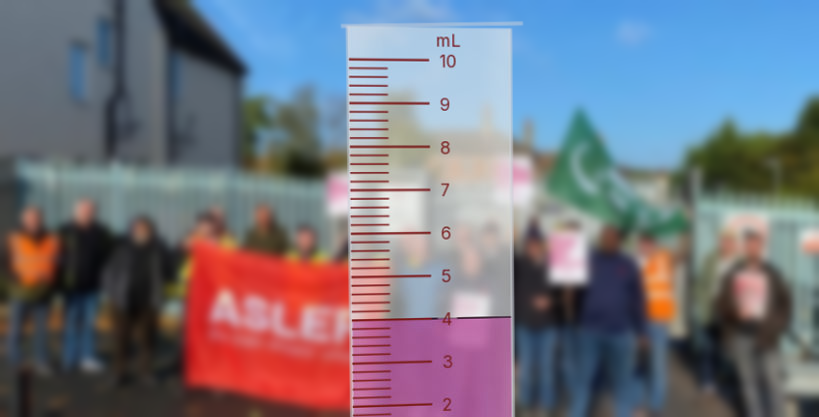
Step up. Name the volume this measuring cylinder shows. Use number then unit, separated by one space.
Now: 4 mL
